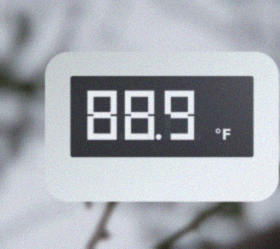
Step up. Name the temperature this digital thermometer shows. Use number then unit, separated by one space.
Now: 88.9 °F
